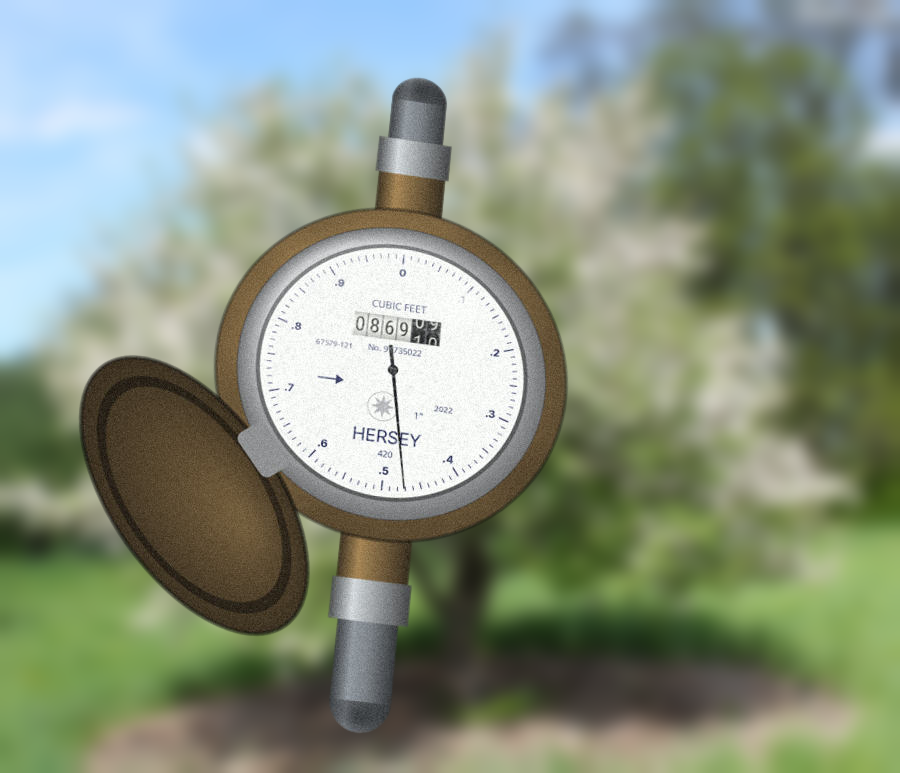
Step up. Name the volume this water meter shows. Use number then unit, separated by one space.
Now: 86909.47 ft³
